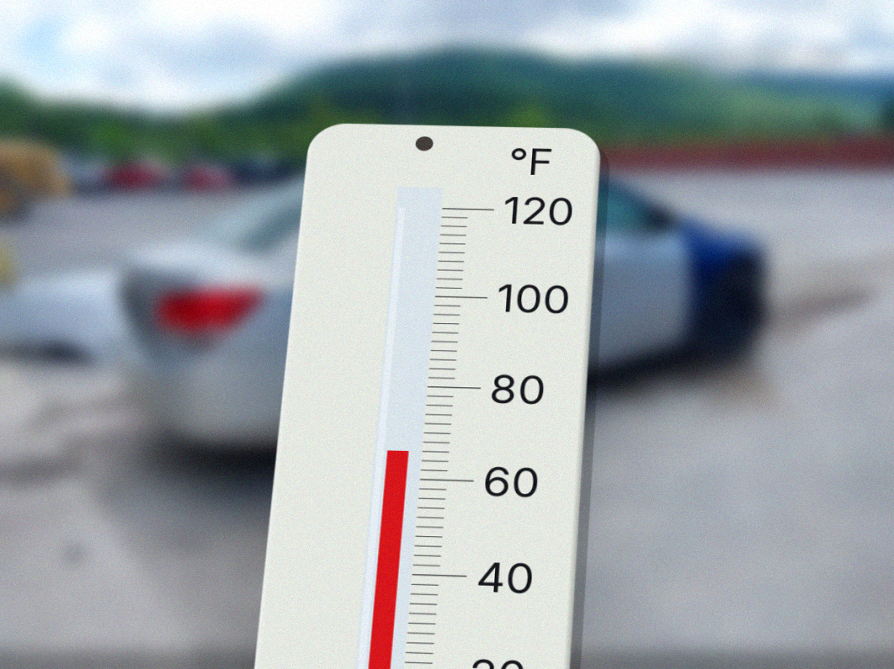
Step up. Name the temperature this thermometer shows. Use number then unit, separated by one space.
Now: 66 °F
